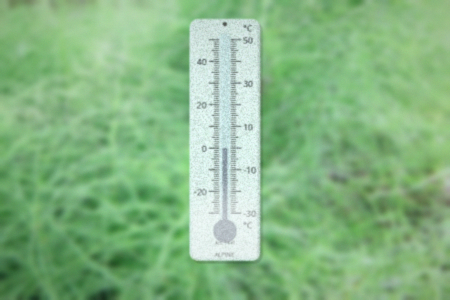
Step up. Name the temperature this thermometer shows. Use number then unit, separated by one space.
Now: 0 °C
